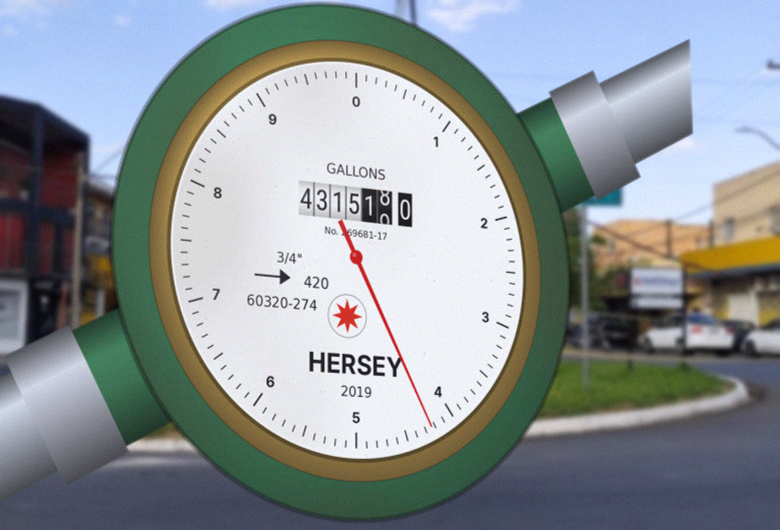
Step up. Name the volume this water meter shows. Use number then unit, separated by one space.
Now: 4315184.2 gal
